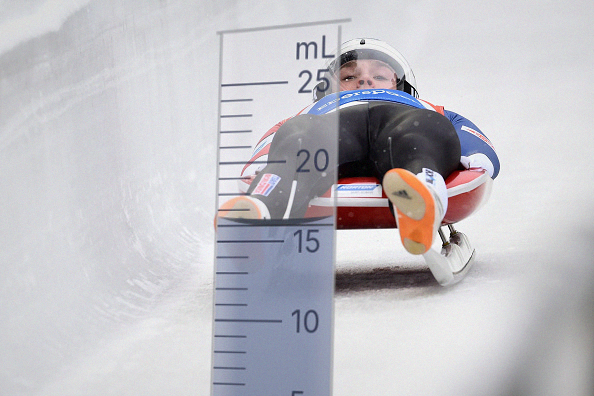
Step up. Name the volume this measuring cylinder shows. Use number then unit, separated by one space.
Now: 16 mL
